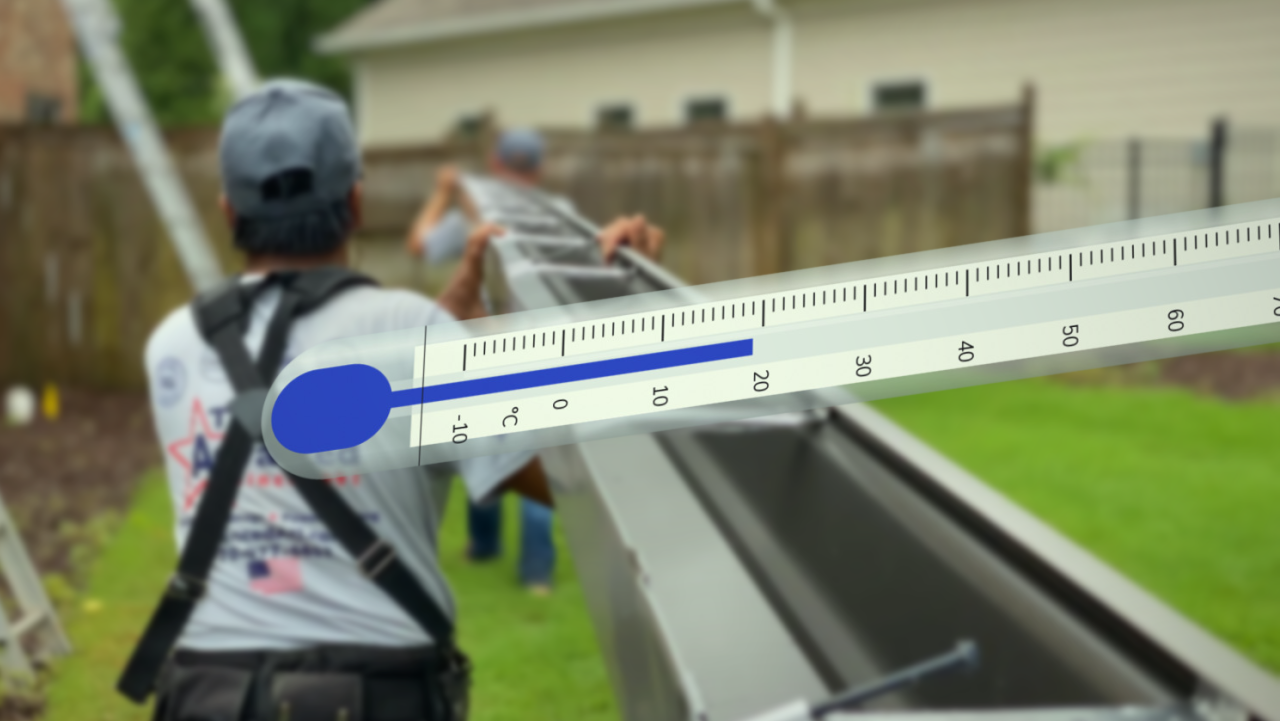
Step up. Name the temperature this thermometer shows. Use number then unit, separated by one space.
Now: 19 °C
